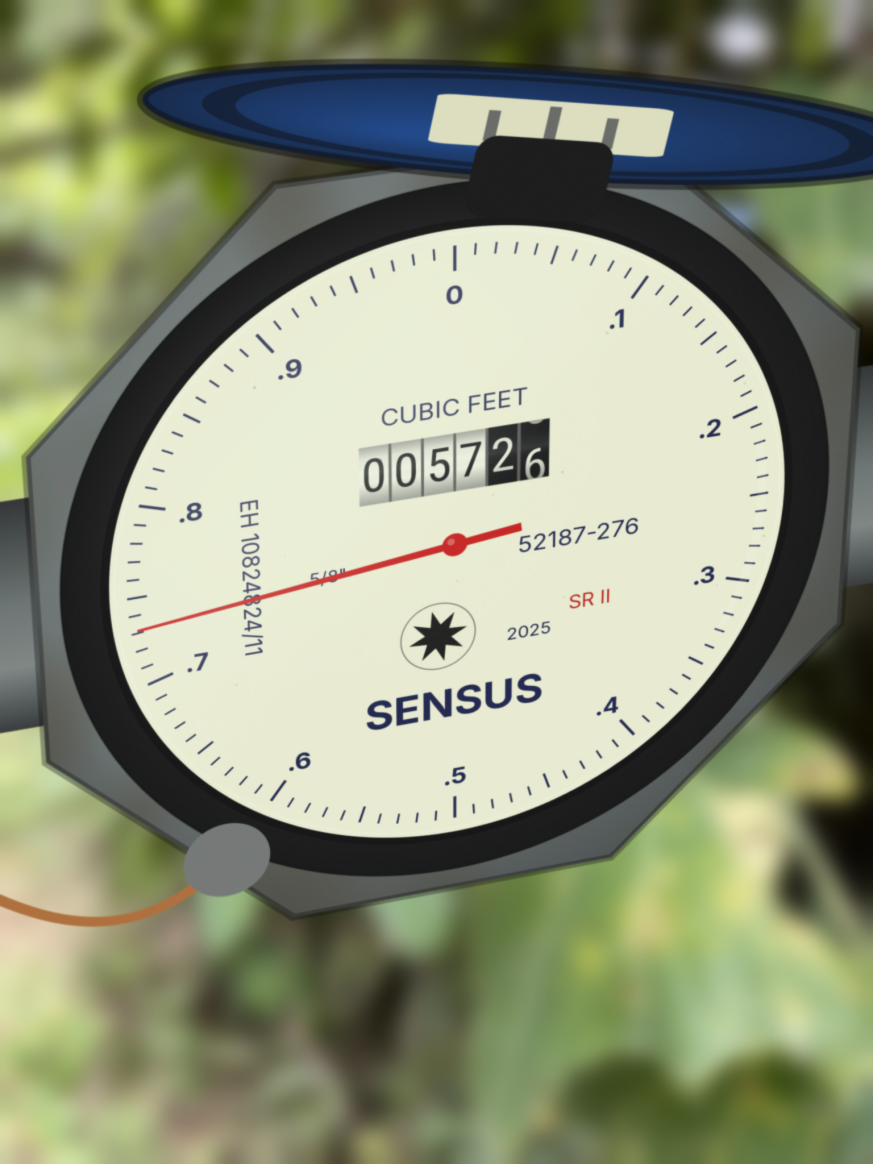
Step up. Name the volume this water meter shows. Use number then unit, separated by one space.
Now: 5725.73 ft³
